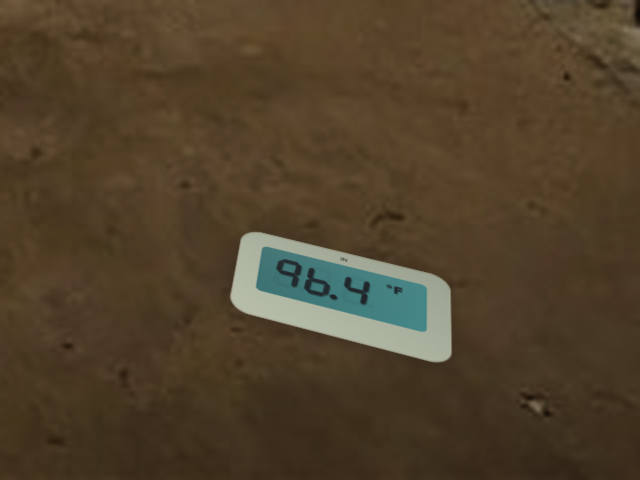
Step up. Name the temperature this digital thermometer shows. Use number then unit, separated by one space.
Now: 96.4 °F
